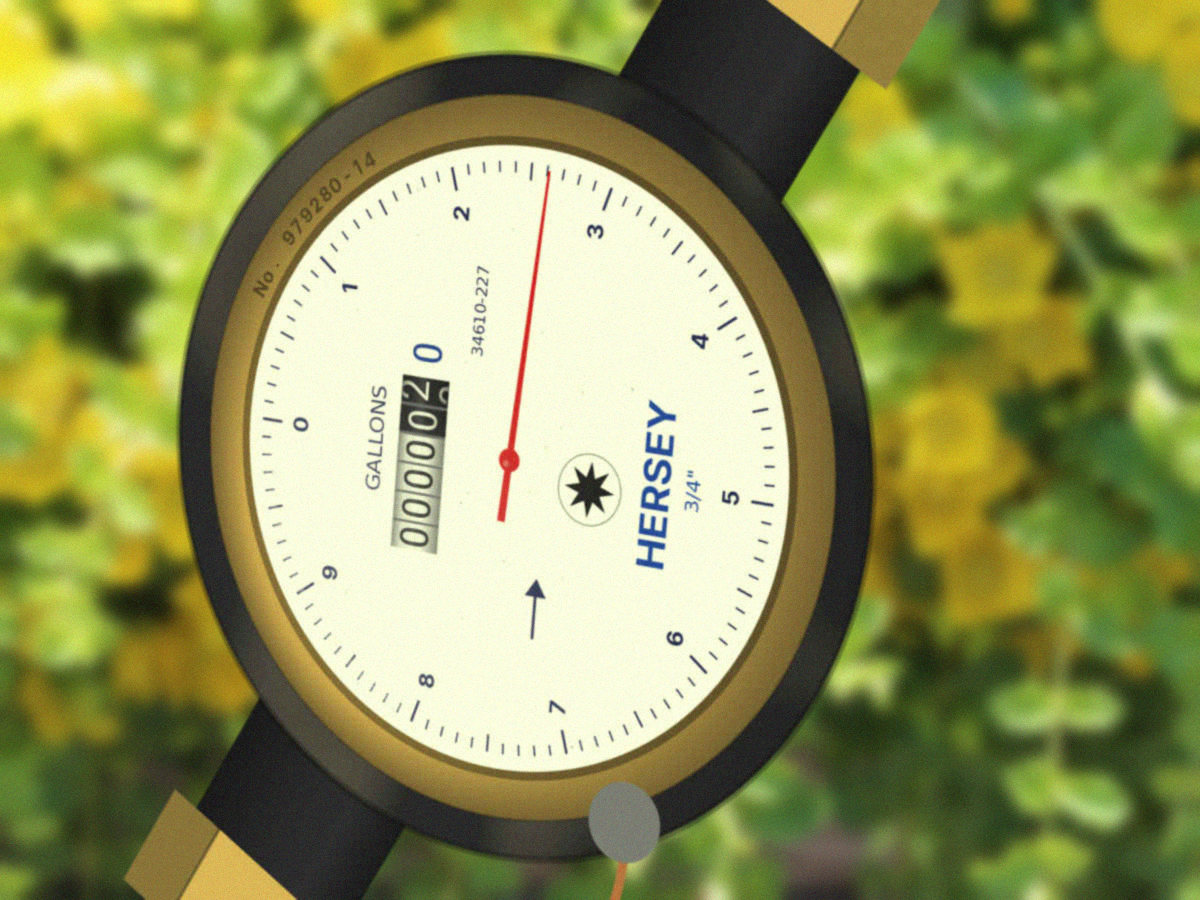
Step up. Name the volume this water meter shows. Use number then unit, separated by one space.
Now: 22.6 gal
